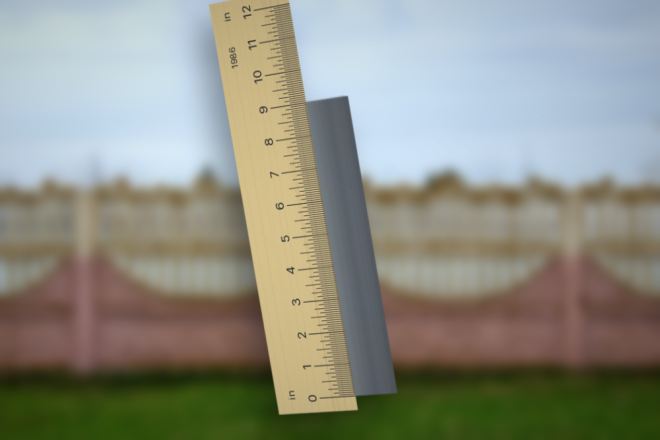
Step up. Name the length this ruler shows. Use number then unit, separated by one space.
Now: 9 in
